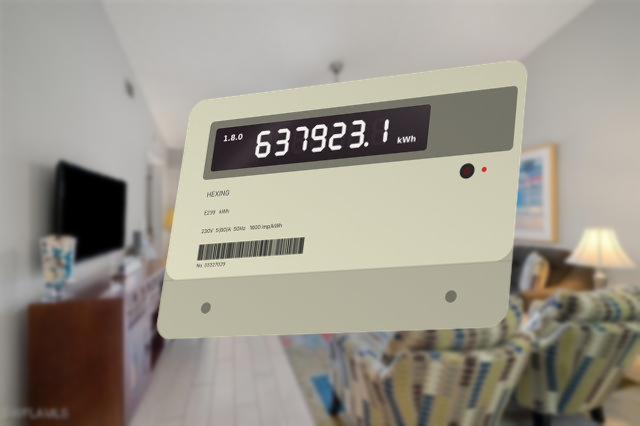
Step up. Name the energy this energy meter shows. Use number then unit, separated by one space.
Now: 637923.1 kWh
